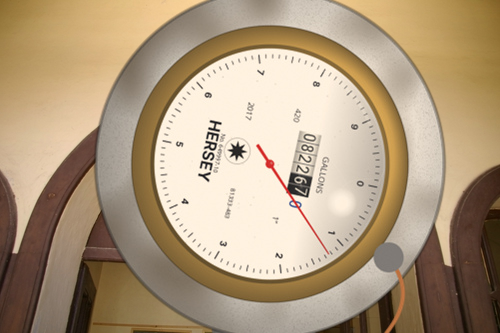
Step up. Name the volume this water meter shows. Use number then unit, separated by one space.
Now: 822671.2 gal
